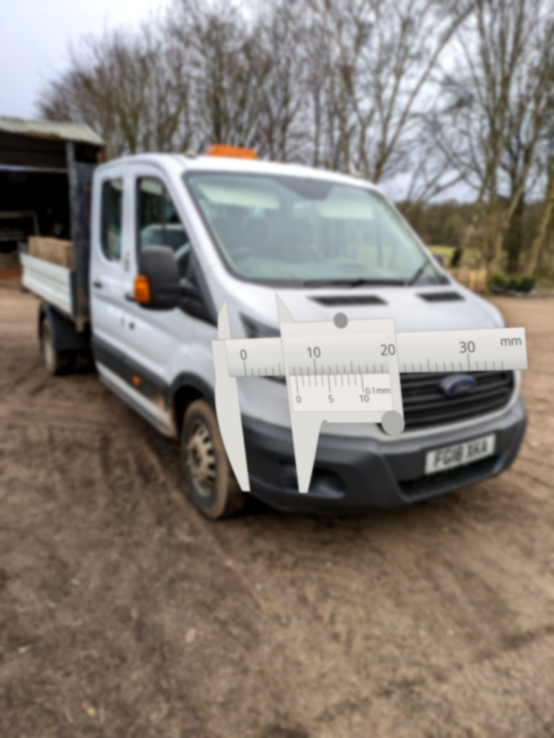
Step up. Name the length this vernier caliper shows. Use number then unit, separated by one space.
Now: 7.2 mm
